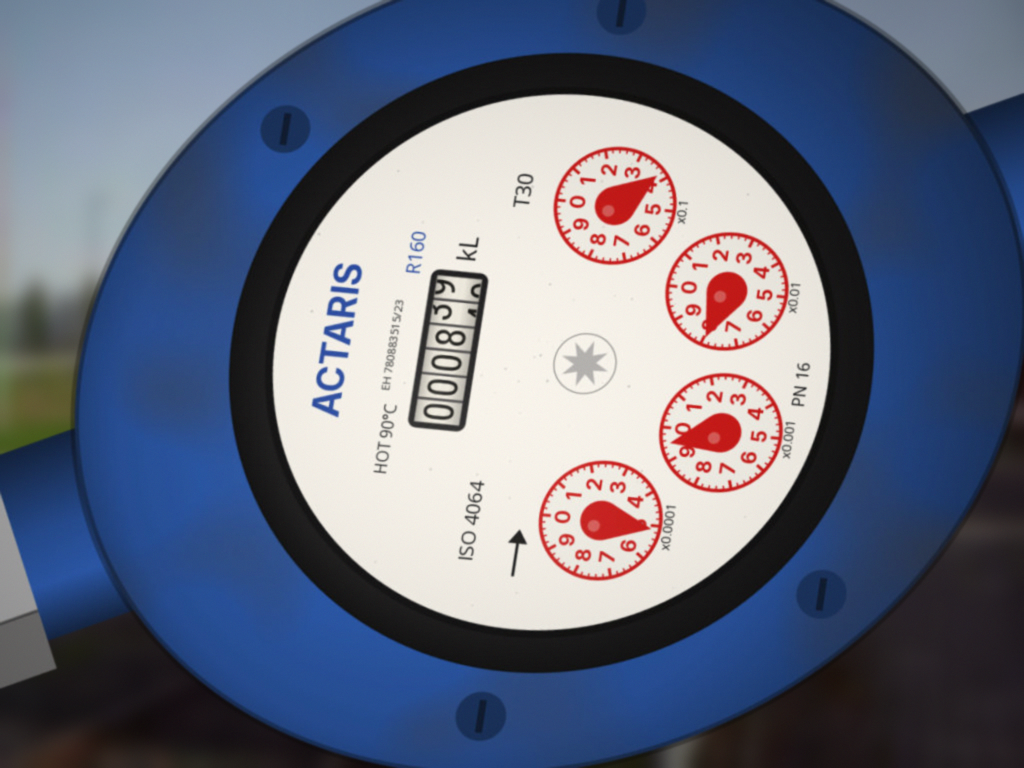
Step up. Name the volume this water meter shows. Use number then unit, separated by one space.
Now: 839.3795 kL
